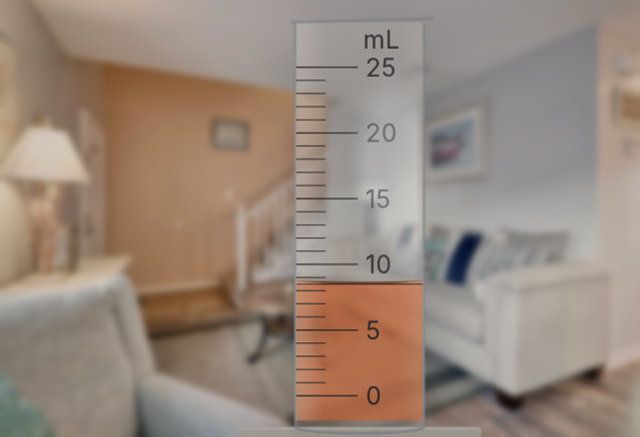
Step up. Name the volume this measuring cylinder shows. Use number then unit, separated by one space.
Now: 8.5 mL
